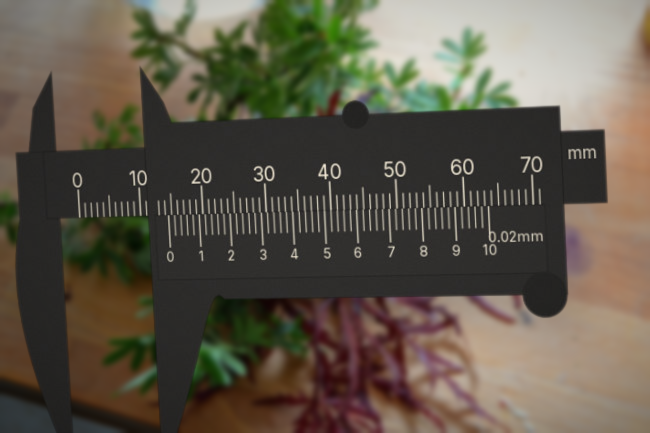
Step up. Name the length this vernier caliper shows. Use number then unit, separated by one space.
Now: 14.5 mm
